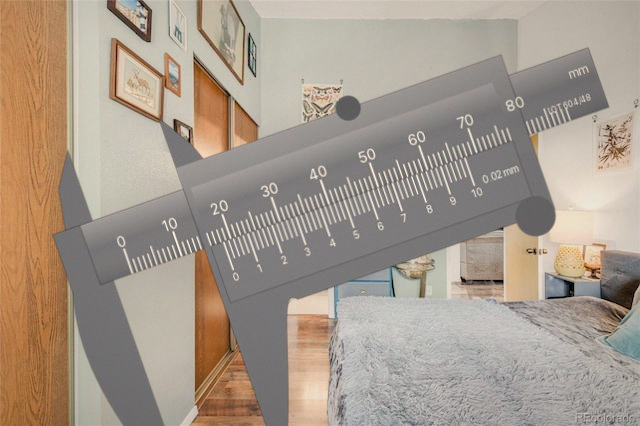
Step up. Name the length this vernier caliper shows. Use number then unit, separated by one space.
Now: 18.5 mm
